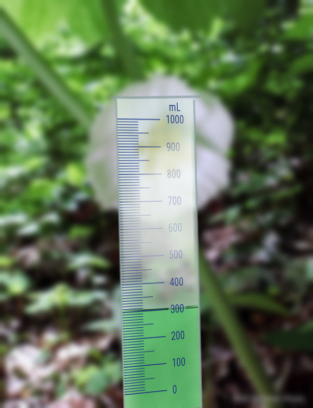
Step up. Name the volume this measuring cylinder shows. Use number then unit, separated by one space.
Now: 300 mL
